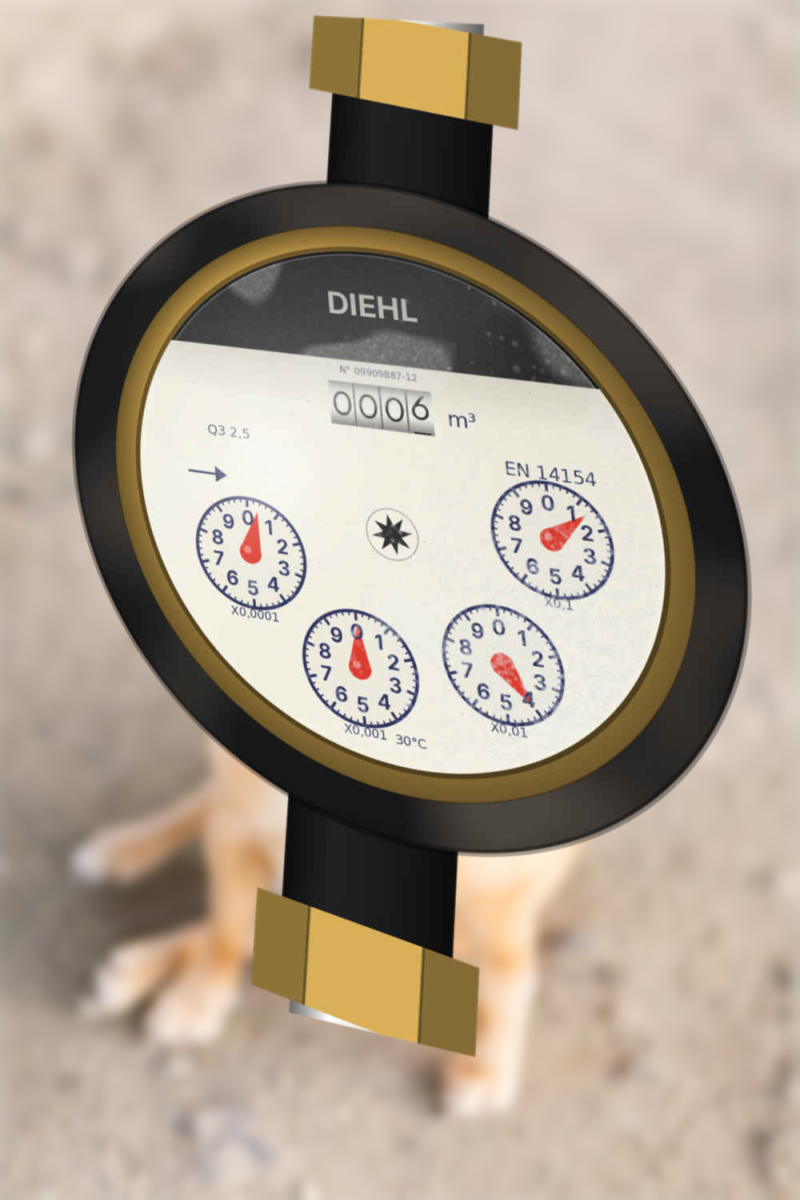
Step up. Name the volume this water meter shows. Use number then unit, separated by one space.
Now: 6.1400 m³
